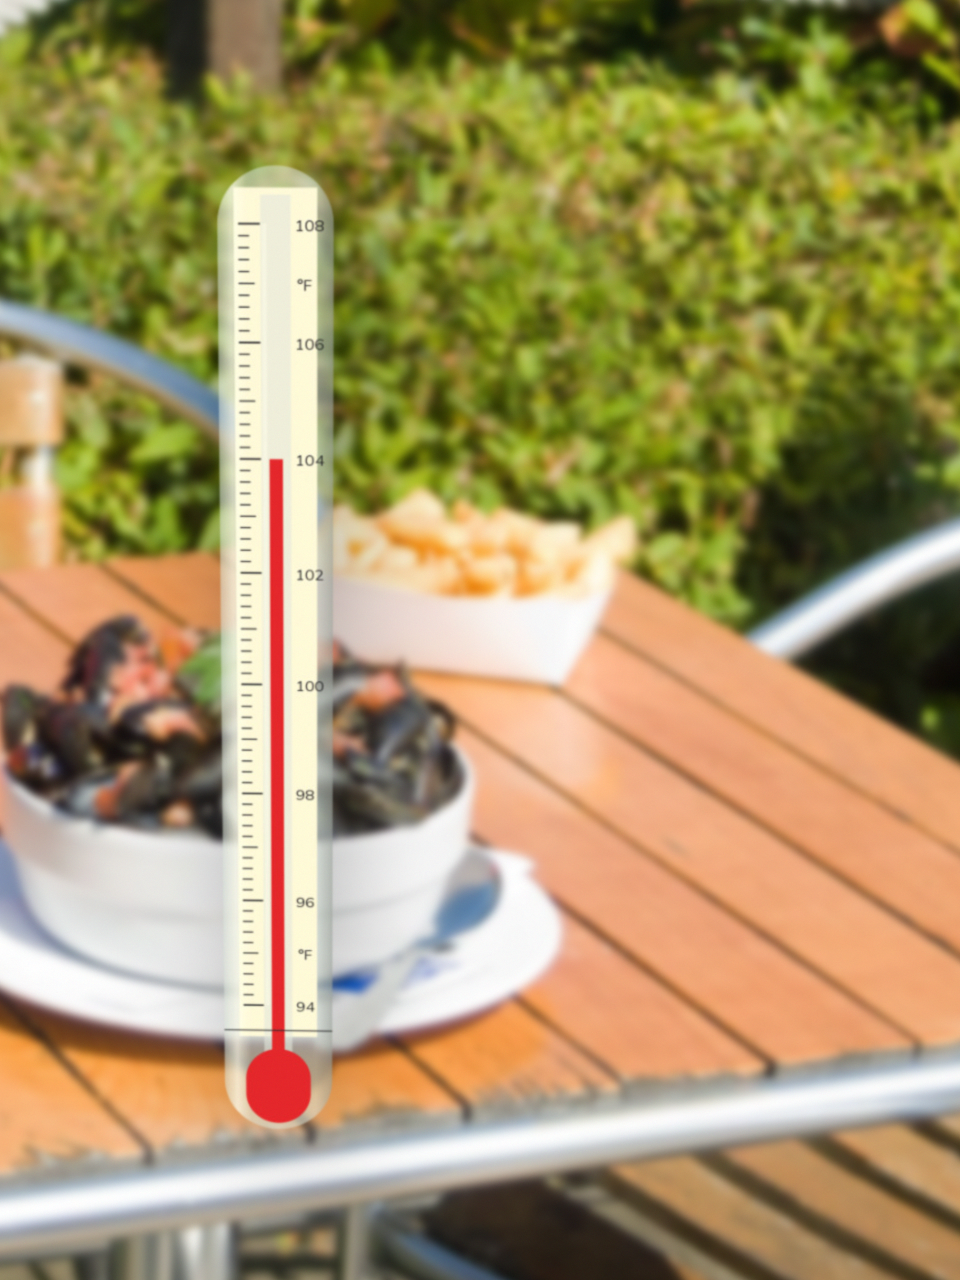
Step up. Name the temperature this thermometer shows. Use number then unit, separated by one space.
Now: 104 °F
